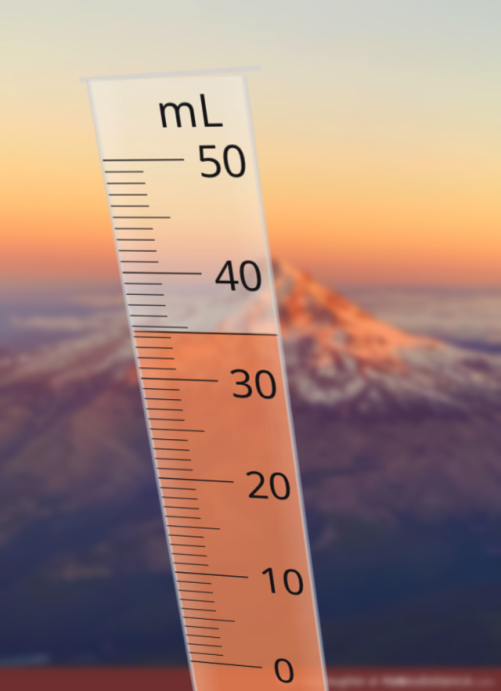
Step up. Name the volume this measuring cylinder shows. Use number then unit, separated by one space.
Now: 34.5 mL
